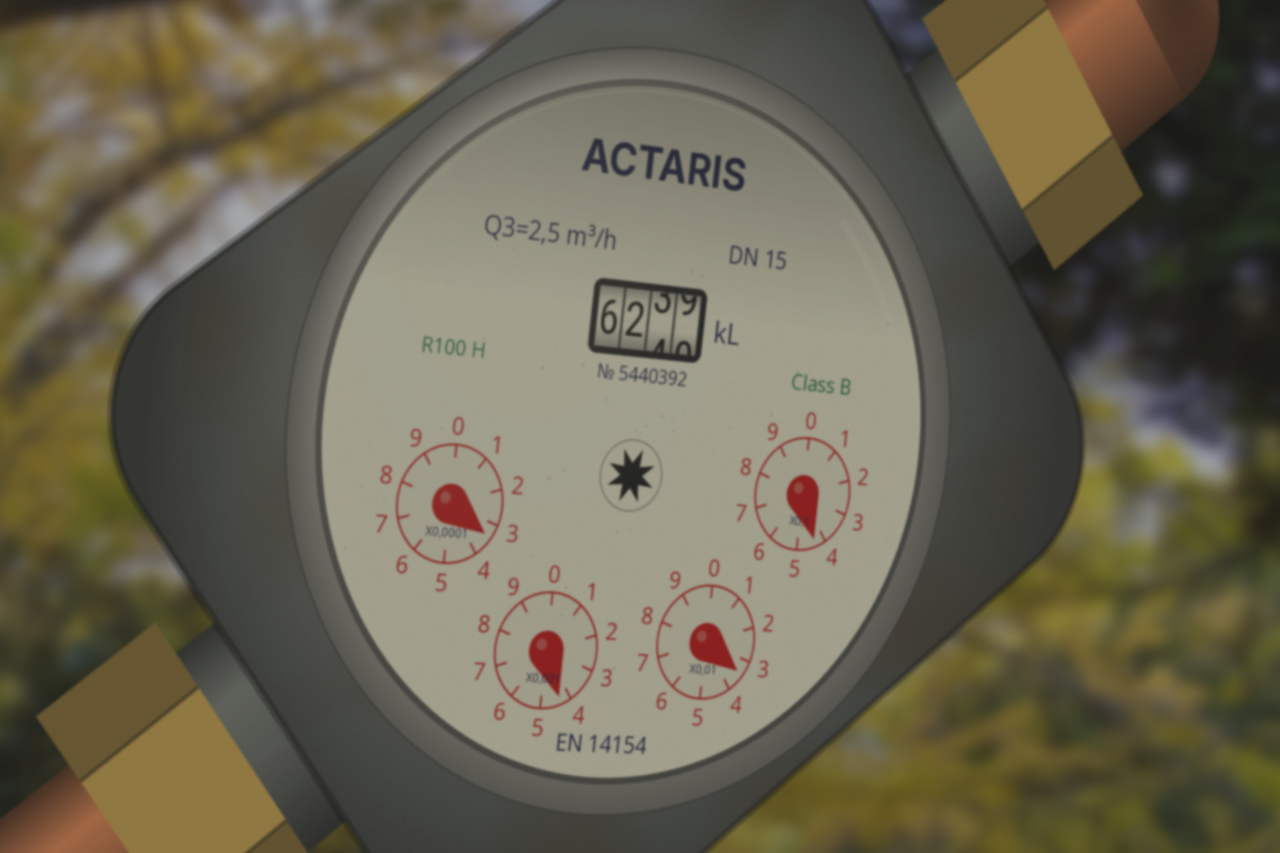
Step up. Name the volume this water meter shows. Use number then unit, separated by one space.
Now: 6239.4343 kL
